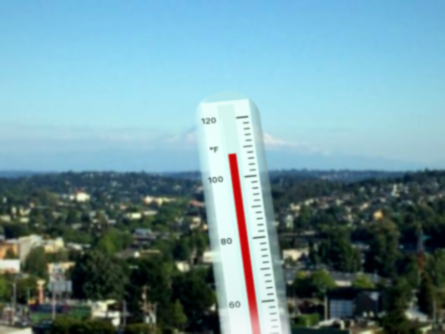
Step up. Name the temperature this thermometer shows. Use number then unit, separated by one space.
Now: 108 °F
